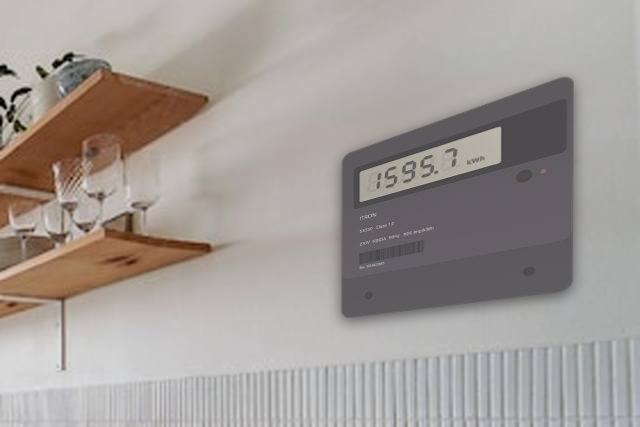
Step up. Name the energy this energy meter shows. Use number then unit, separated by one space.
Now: 1595.7 kWh
